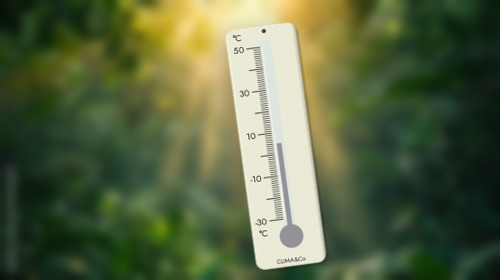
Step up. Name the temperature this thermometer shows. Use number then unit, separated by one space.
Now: 5 °C
